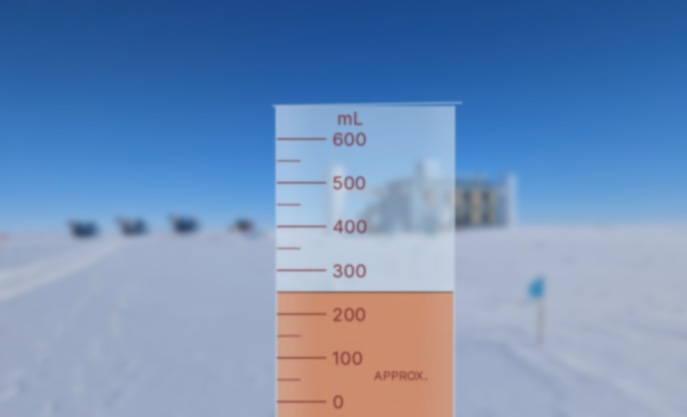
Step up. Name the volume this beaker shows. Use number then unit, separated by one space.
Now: 250 mL
